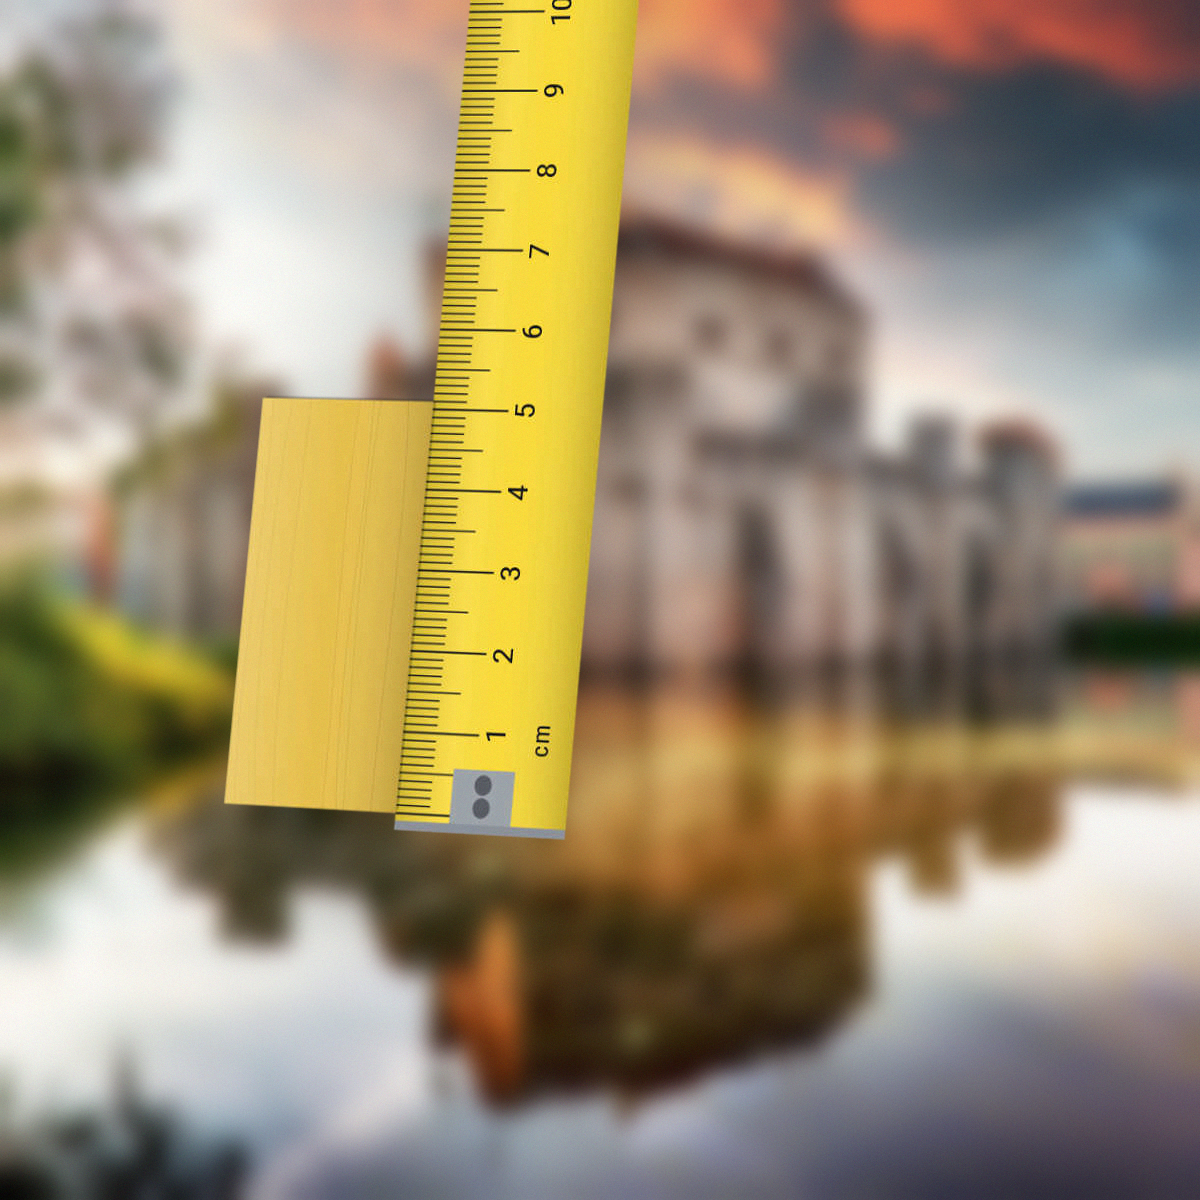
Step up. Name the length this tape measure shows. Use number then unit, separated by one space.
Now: 5.1 cm
